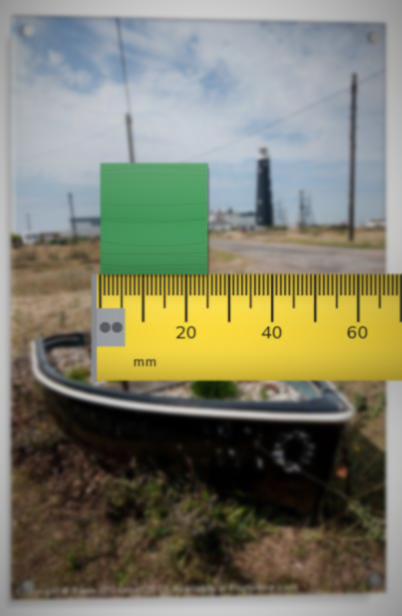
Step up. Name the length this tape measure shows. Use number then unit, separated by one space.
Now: 25 mm
